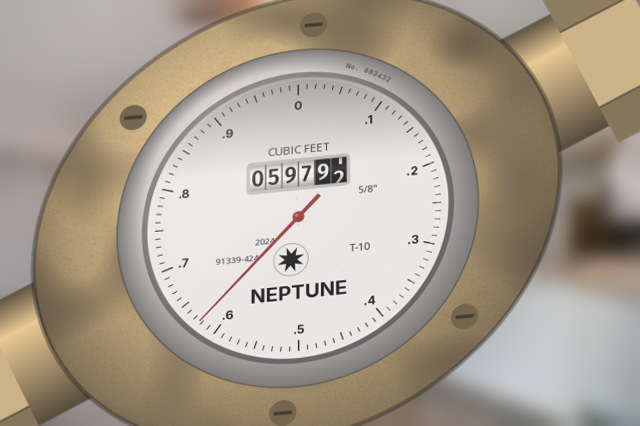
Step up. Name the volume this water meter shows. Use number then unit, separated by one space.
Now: 59791.62 ft³
